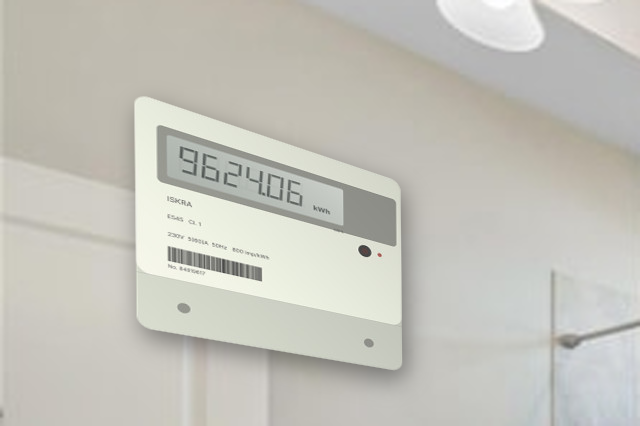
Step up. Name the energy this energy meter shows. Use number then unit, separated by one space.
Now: 9624.06 kWh
